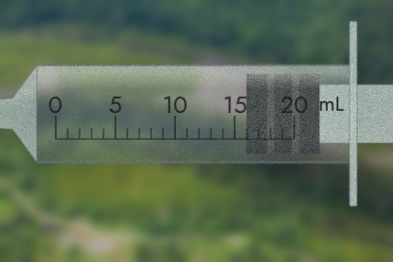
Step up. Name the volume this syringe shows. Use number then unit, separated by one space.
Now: 16 mL
